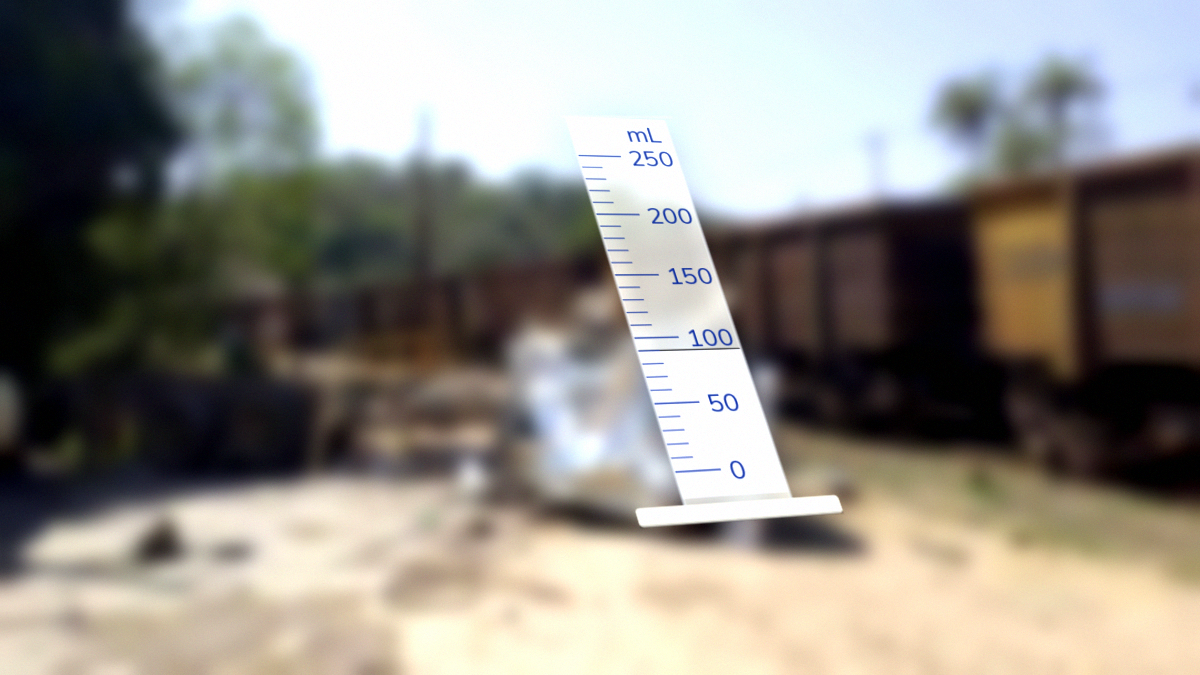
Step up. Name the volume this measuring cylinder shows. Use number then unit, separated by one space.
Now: 90 mL
